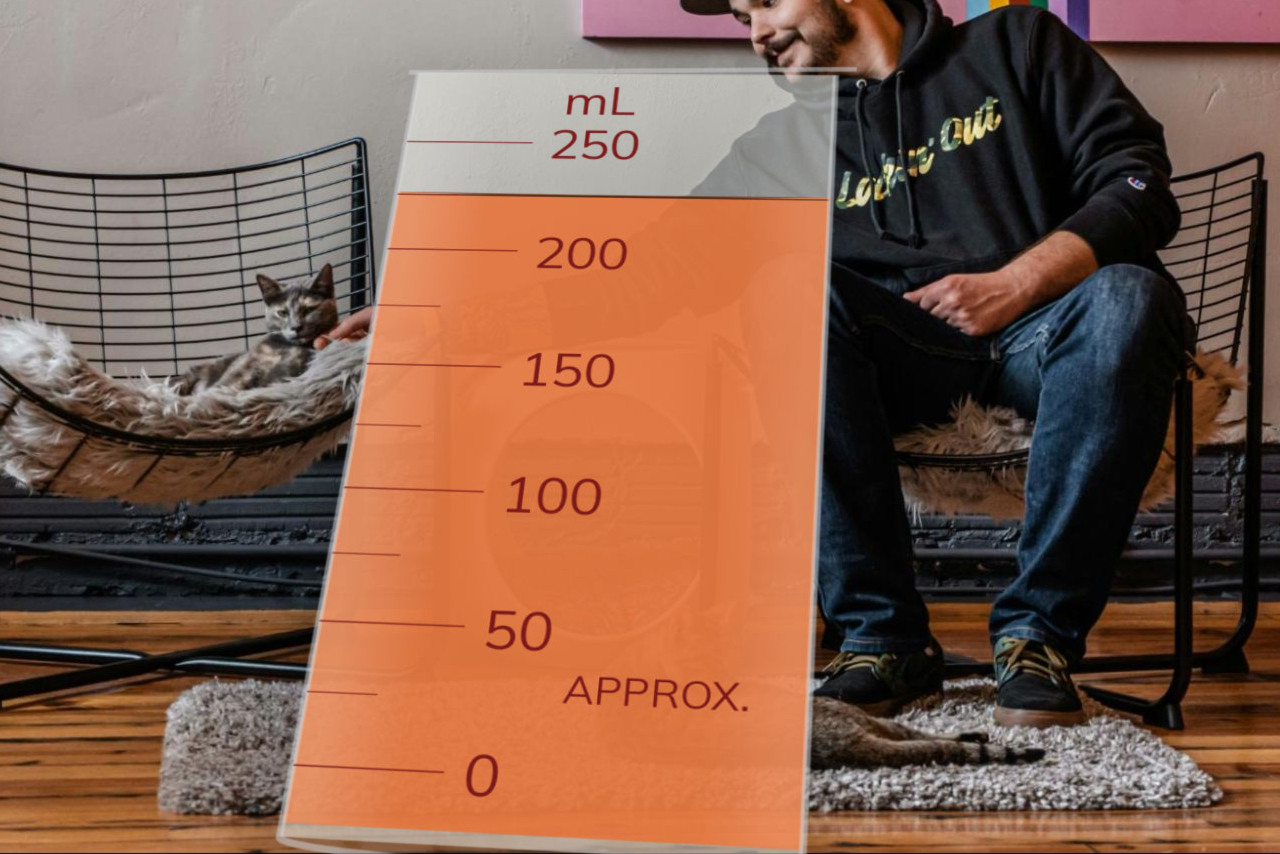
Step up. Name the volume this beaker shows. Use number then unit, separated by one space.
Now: 225 mL
